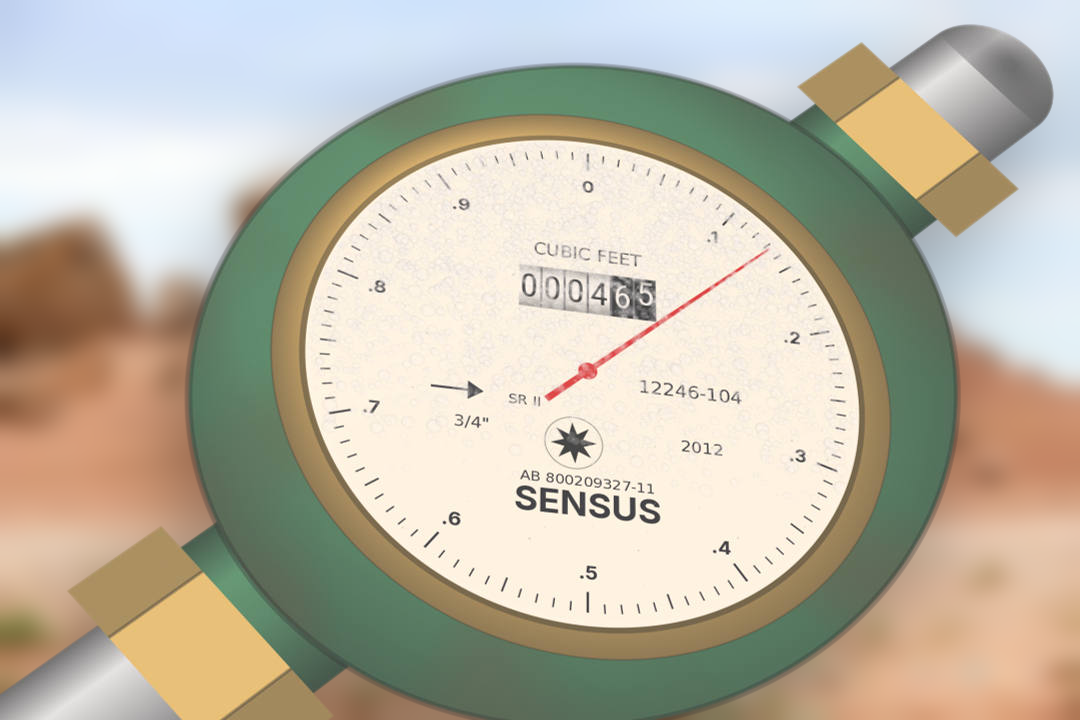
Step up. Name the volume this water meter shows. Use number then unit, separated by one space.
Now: 465.13 ft³
